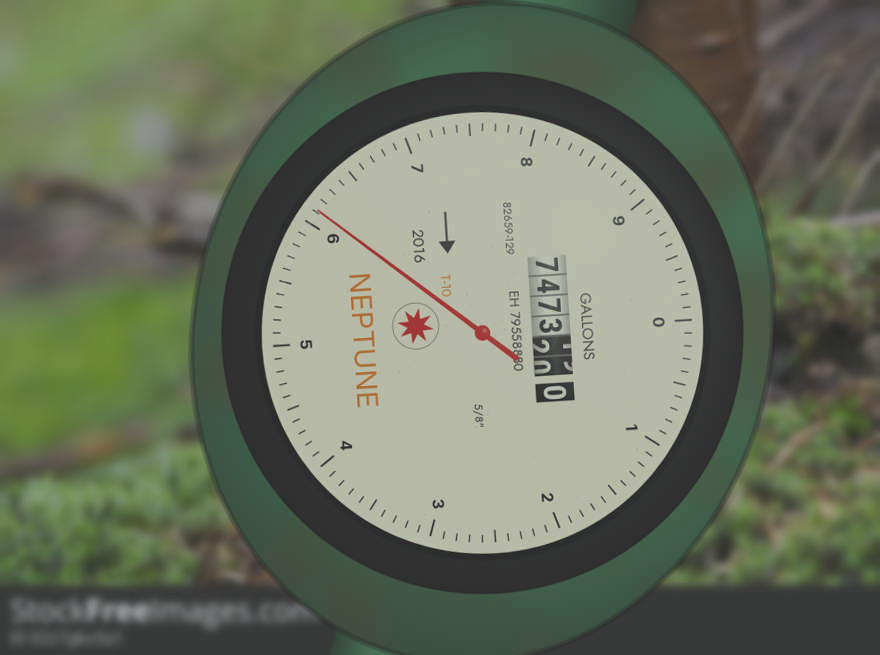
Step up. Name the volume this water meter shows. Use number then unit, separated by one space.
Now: 7473196.1 gal
